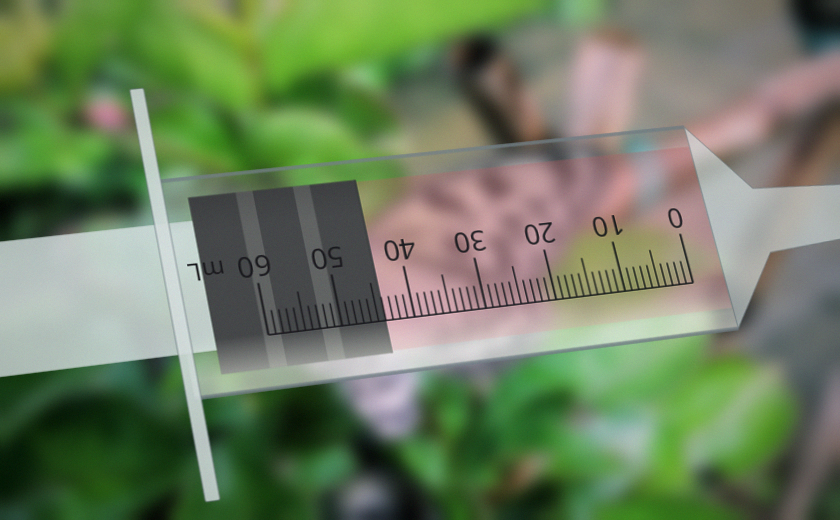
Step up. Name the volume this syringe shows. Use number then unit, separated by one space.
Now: 44 mL
